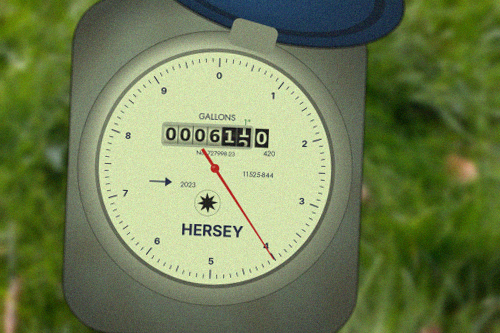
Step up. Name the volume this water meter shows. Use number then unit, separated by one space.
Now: 6114.0 gal
